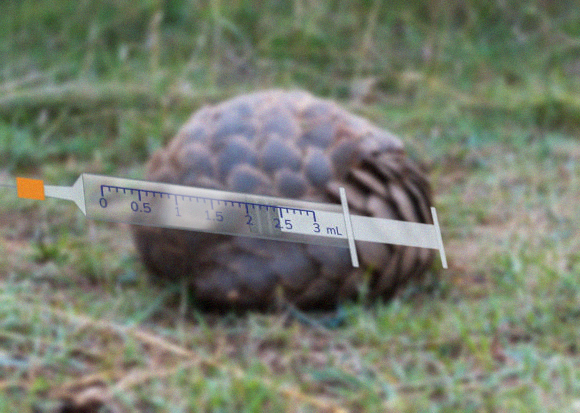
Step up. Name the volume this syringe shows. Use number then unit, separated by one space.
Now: 2 mL
